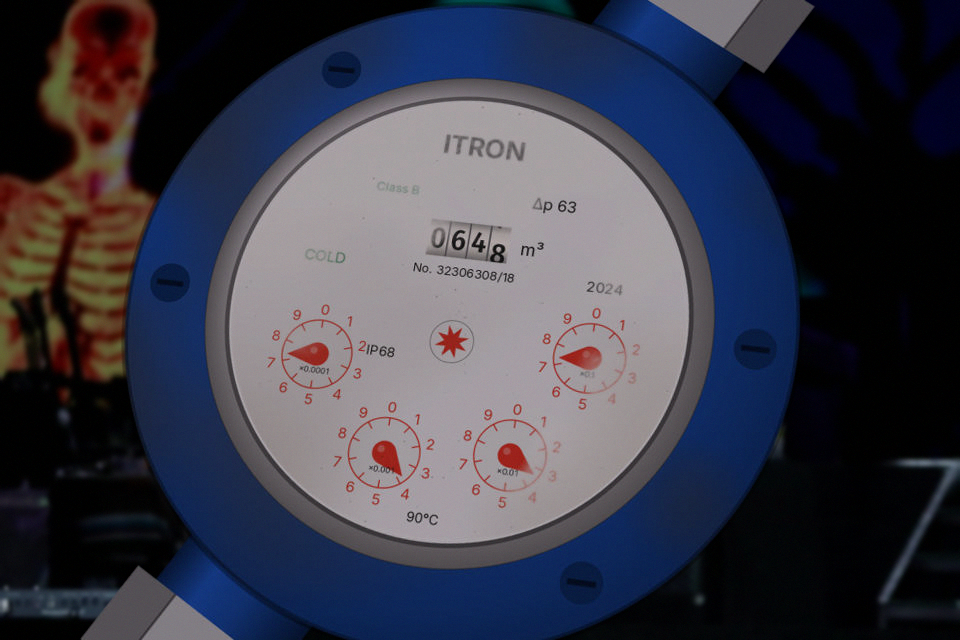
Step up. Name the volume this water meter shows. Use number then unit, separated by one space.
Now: 647.7337 m³
